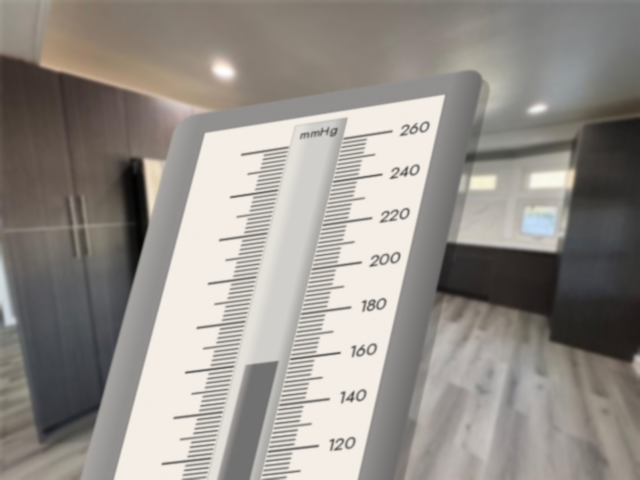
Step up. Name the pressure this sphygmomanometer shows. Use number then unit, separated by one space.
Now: 160 mmHg
